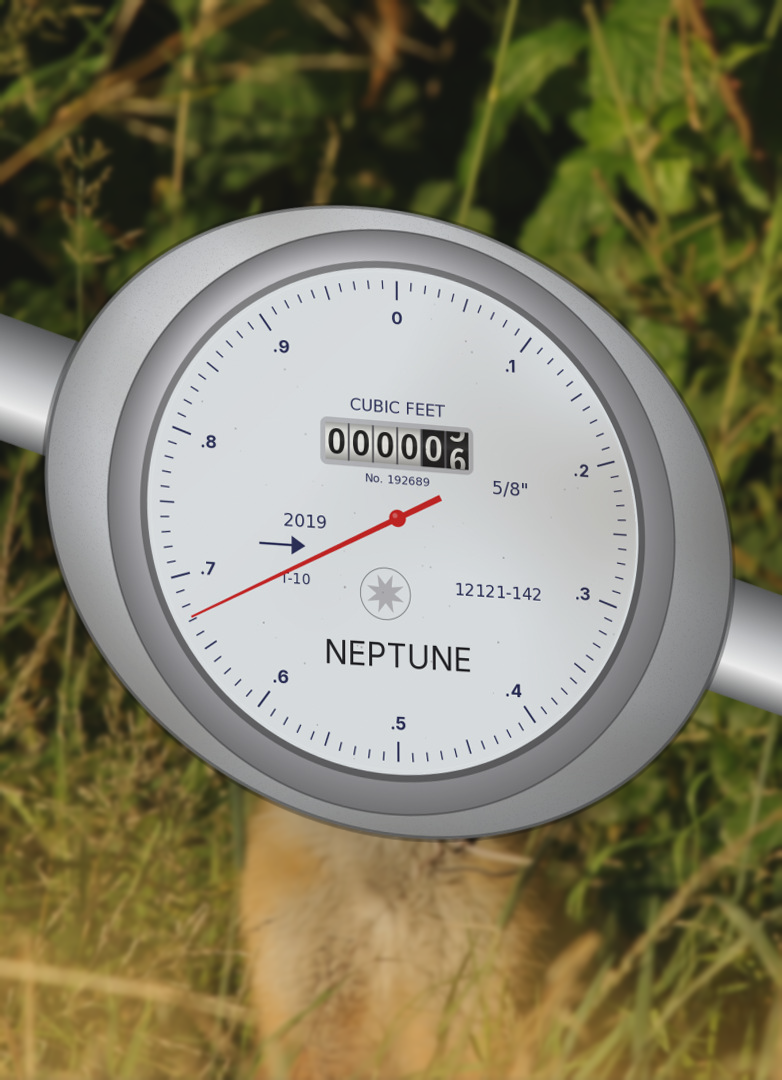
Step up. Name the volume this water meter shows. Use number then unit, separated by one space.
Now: 5.67 ft³
